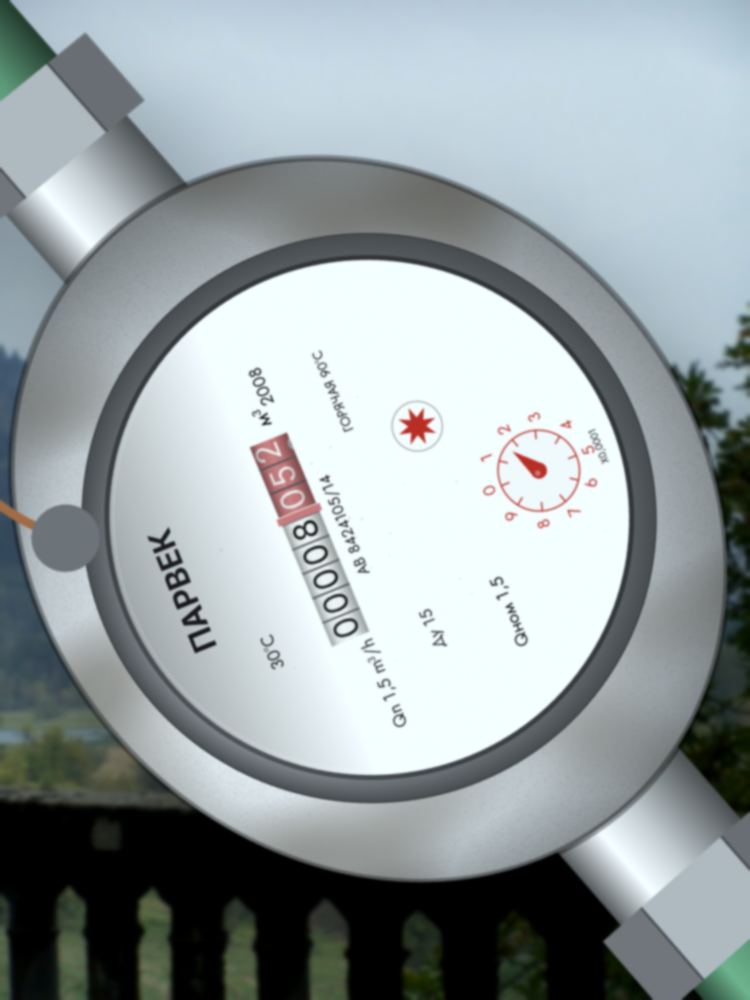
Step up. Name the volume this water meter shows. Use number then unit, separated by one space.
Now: 8.0521 m³
